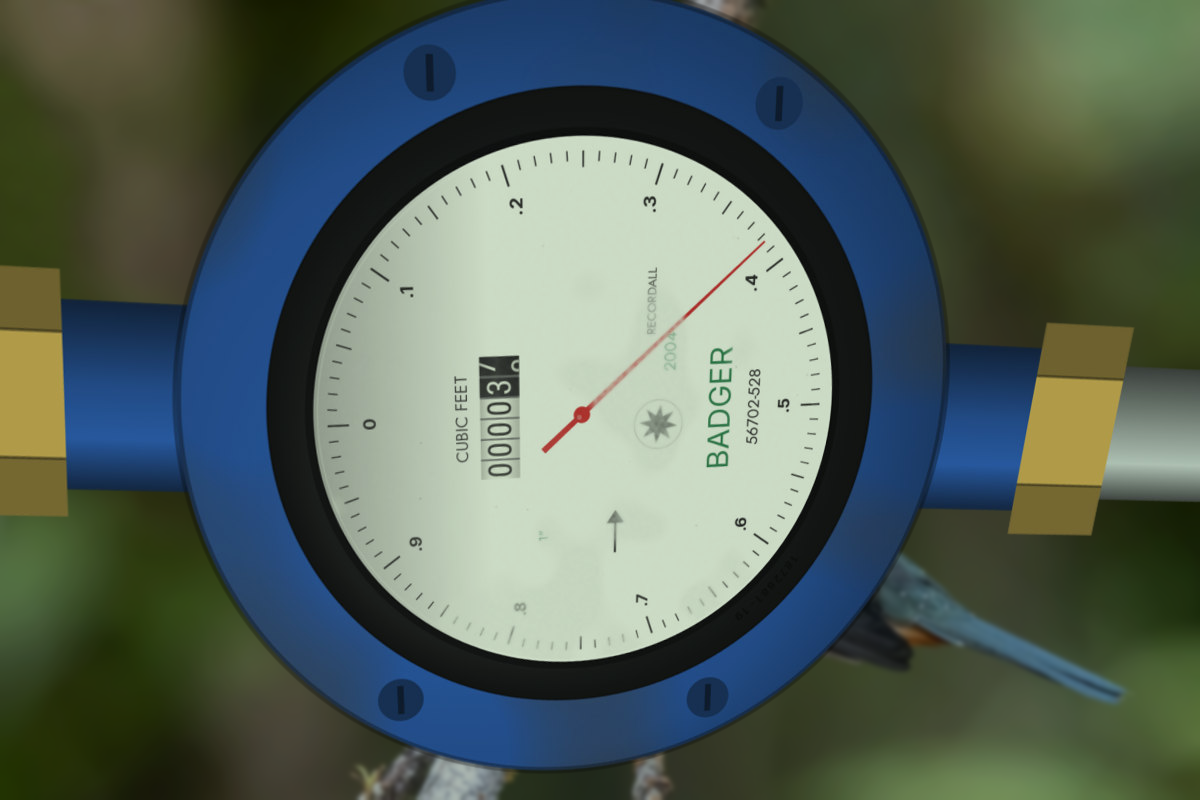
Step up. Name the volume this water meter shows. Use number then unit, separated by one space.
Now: 37.38 ft³
